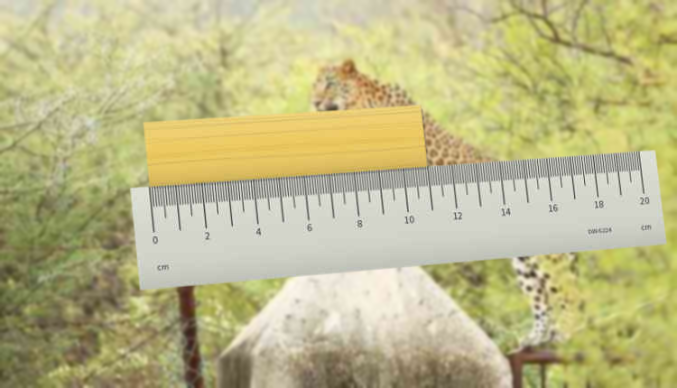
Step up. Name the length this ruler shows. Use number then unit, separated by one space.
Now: 11 cm
